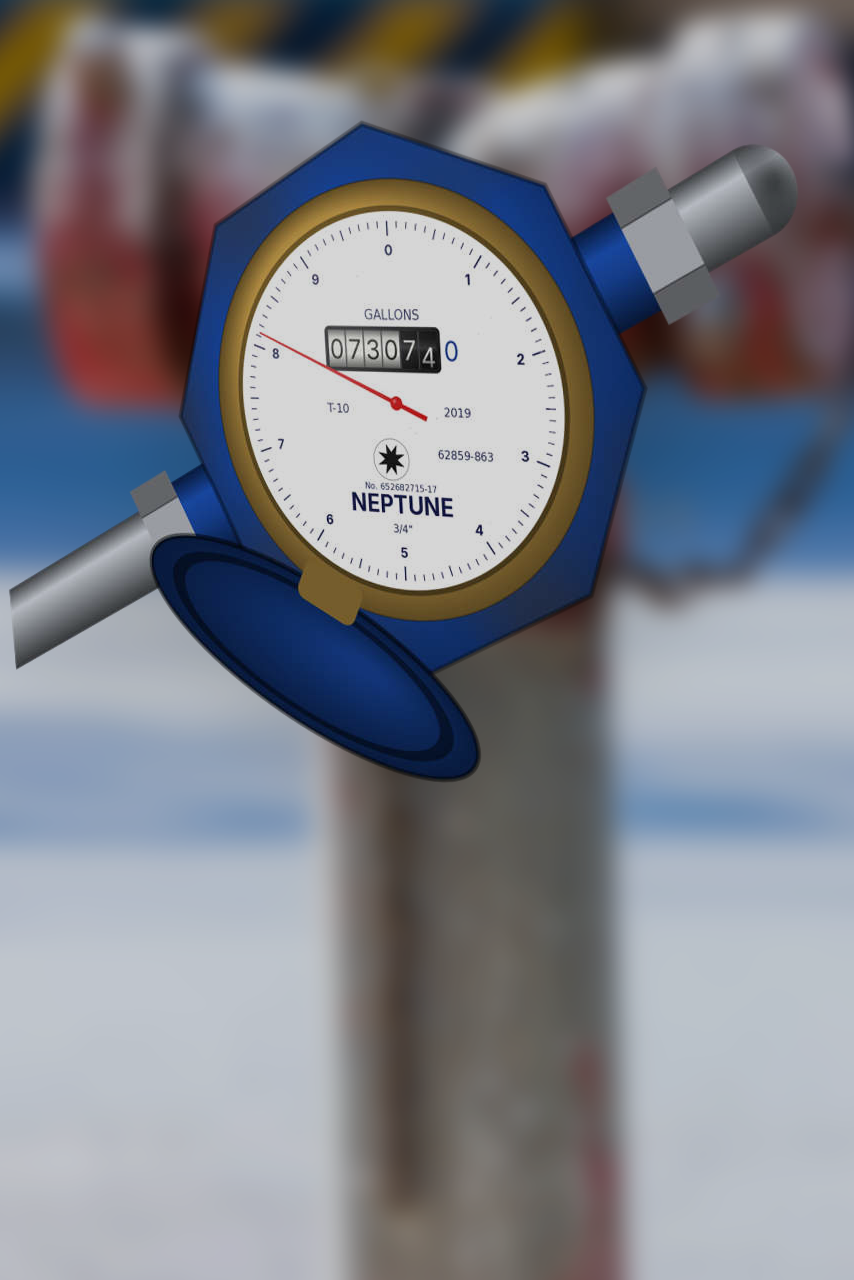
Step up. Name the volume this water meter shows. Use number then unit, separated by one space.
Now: 730738.1 gal
